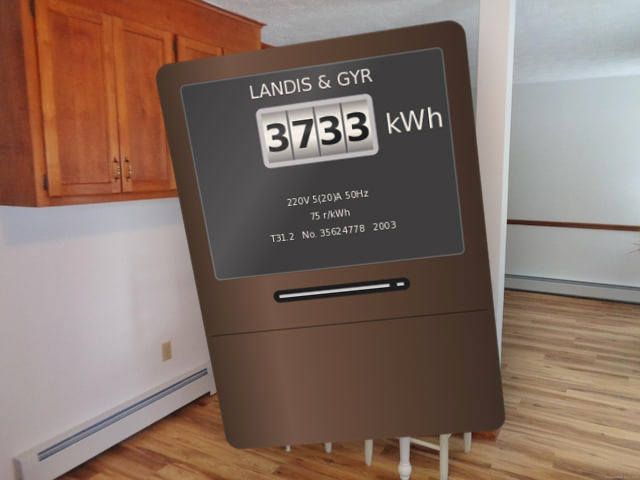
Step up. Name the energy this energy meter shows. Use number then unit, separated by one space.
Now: 3733 kWh
